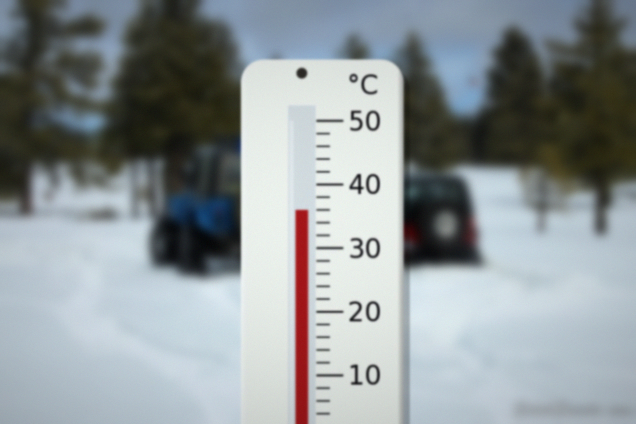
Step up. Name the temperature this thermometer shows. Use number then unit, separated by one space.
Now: 36 °C
